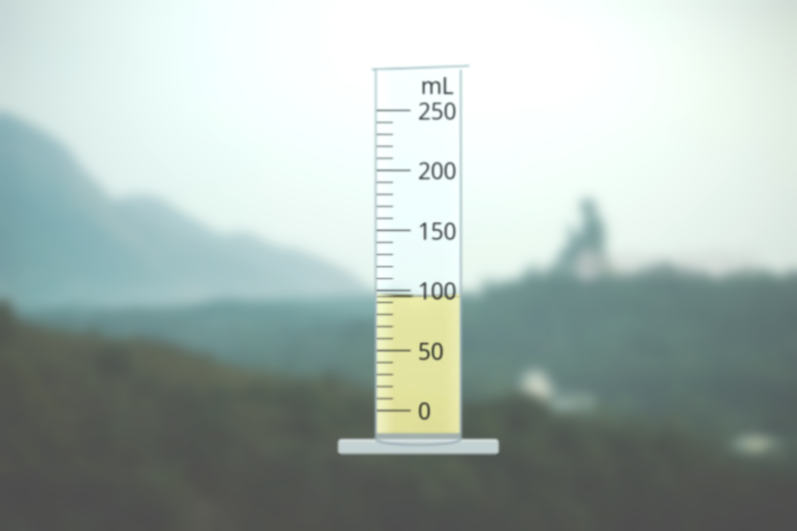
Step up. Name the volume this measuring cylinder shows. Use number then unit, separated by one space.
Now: 95 mL
